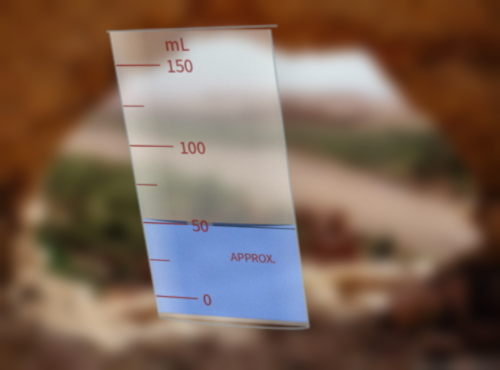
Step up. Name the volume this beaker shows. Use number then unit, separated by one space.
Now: 50 mL
